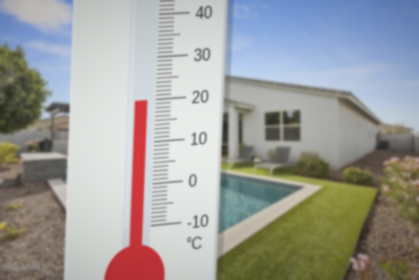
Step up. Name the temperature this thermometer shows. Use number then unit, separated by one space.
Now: 20 °C
